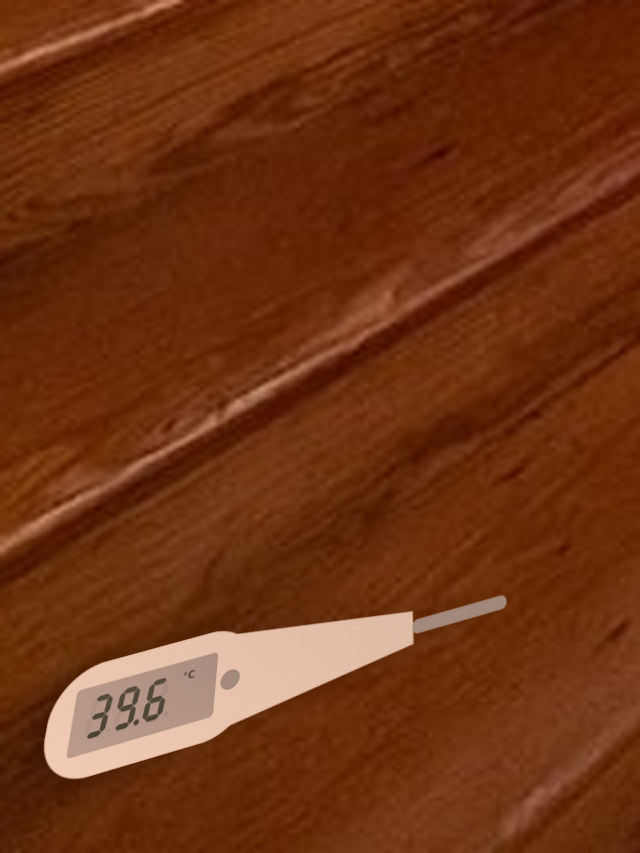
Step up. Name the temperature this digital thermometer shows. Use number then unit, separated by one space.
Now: 39.6 °C
